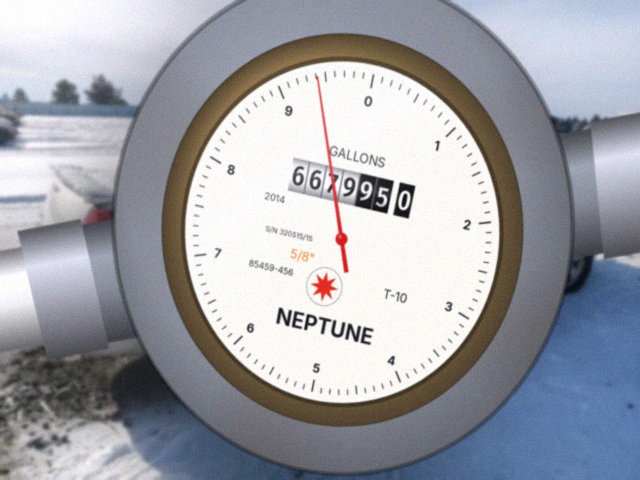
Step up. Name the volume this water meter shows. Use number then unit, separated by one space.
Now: 6679949.4 gal
